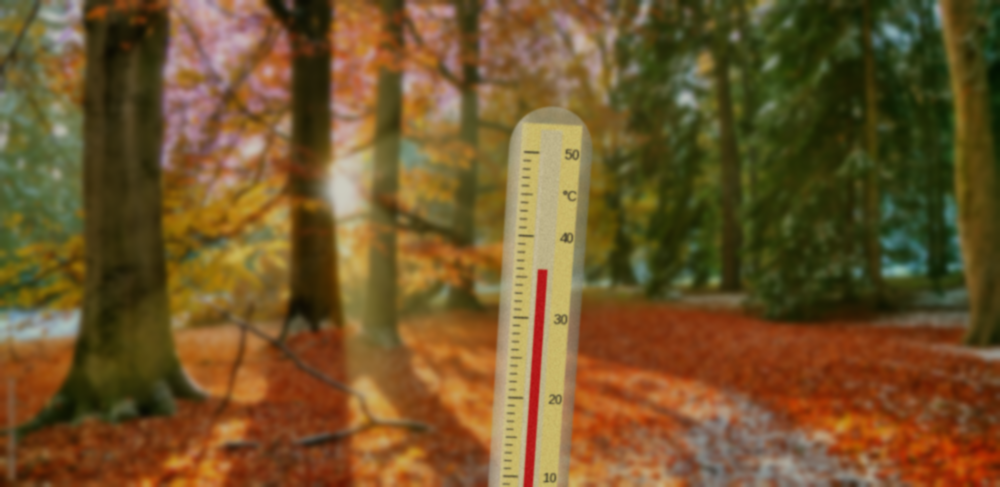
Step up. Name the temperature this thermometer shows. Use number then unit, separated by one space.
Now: 36 °C
